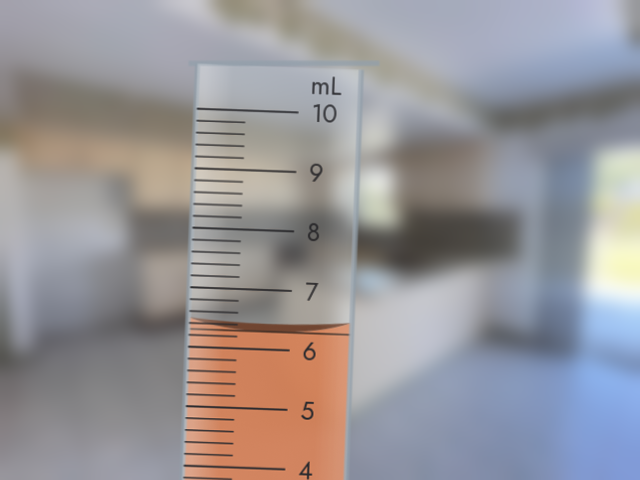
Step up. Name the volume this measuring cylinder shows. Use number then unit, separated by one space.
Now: 6.3 mL
